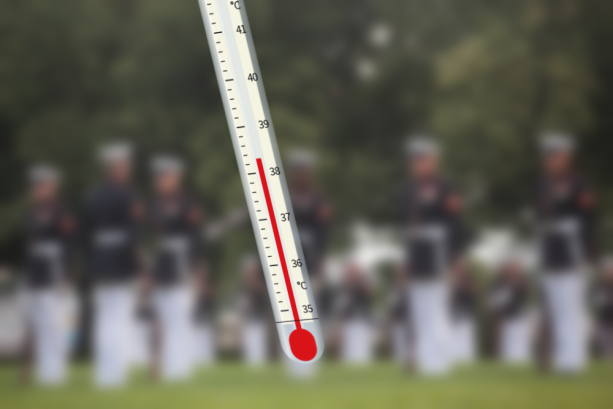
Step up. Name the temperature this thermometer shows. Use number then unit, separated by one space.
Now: 38.3 °C
